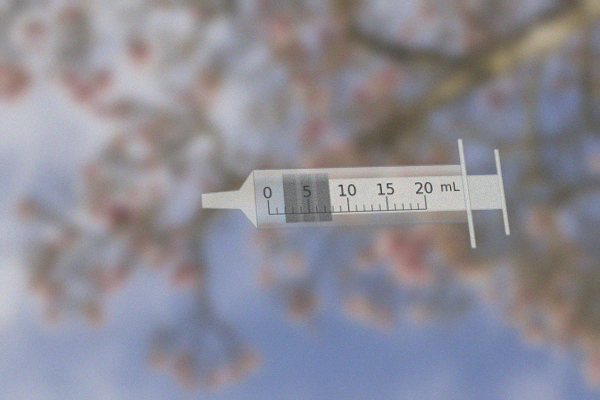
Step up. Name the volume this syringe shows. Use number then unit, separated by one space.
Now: 2 mL
